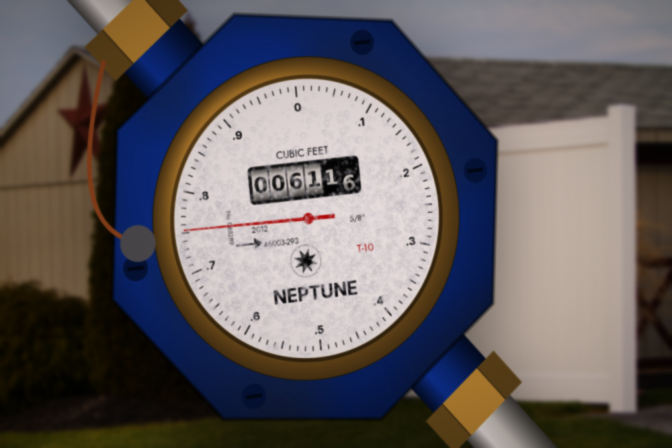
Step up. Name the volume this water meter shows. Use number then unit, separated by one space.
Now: 6115.75 ft³
